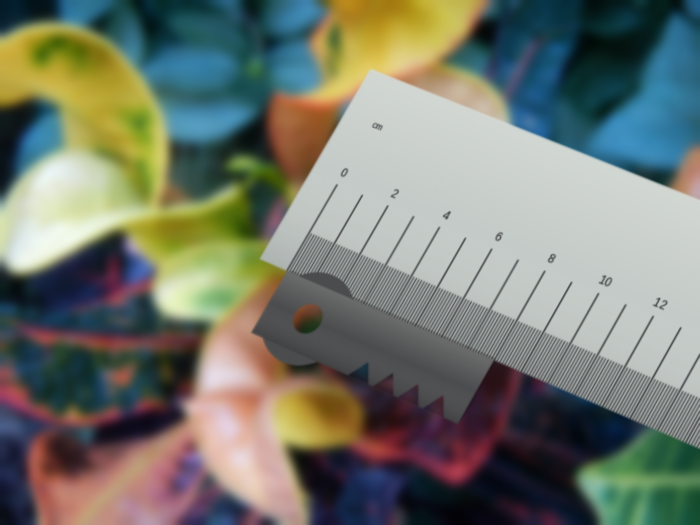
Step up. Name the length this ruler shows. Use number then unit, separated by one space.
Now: 8 cm
